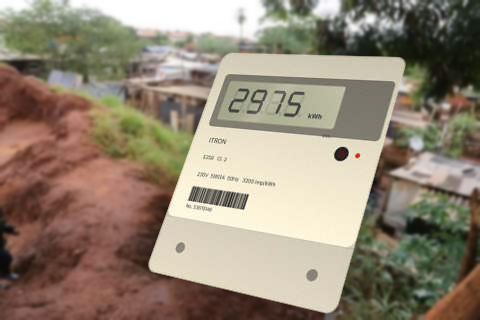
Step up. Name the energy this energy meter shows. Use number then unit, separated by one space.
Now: 2975 kWh
